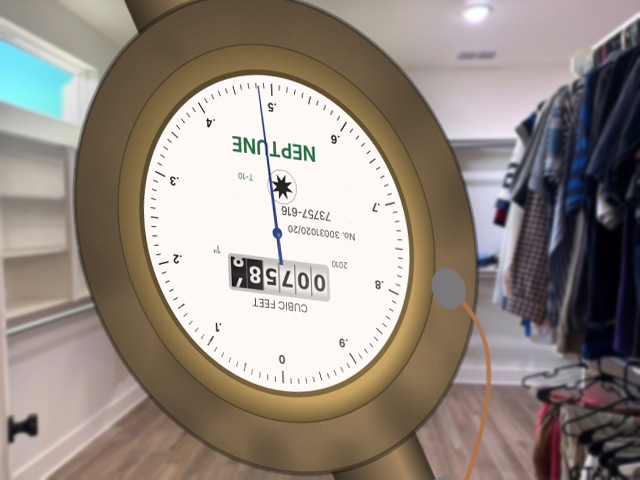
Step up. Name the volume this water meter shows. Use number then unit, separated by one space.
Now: 7587.48 ft³
